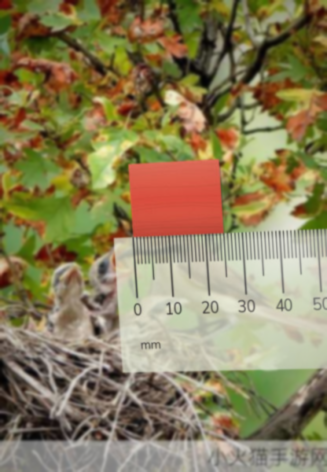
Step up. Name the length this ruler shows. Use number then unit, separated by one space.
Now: 25 mm
